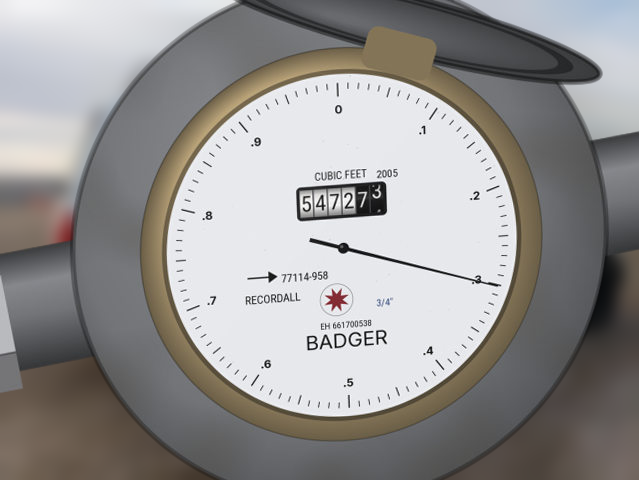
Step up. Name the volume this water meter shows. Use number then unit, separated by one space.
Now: 547273.30 ft³
